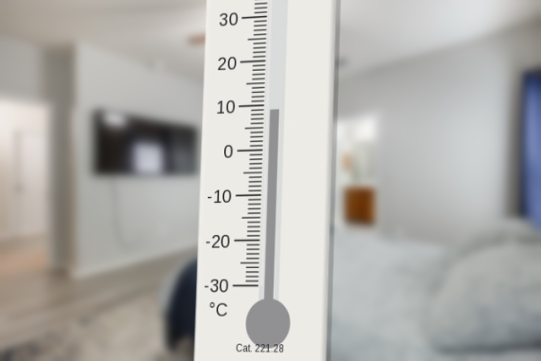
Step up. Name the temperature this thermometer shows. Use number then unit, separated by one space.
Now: 9 °C
